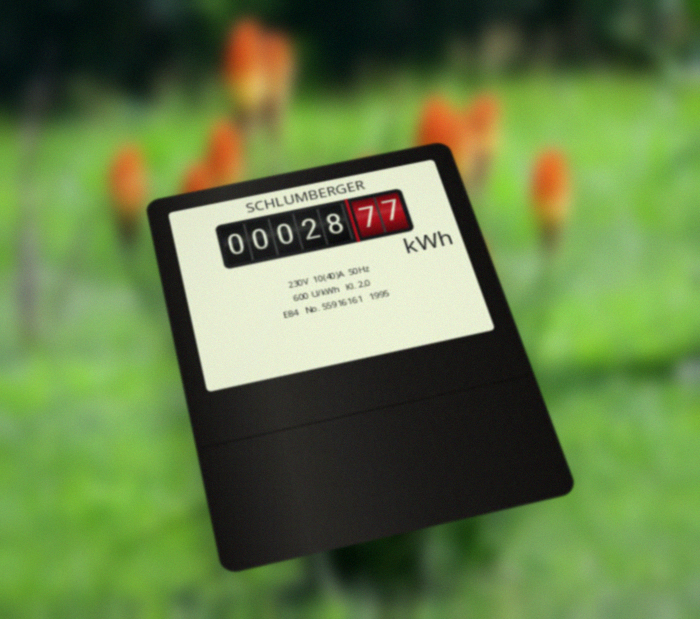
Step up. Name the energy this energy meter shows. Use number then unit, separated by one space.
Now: 28.77 kWh
